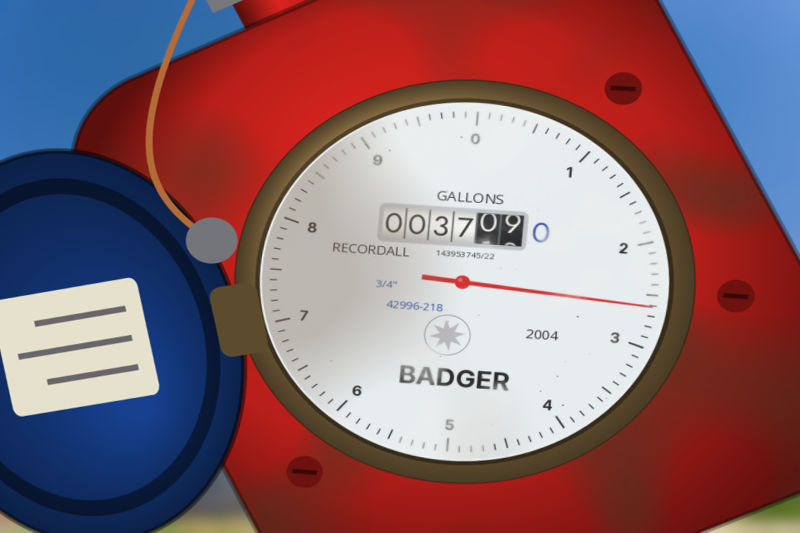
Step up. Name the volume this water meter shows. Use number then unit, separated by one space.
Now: 37092.6 gal
